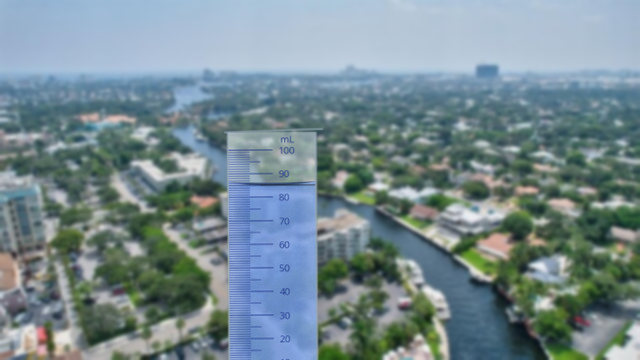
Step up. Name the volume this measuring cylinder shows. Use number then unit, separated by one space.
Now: 85 mL
